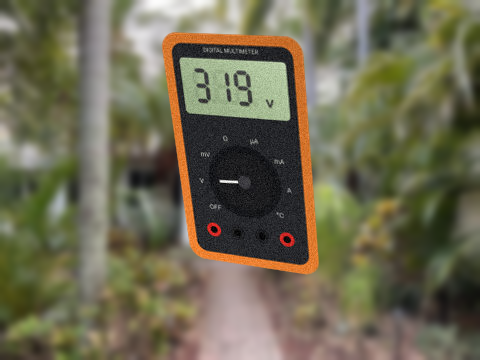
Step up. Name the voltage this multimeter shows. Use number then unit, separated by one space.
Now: 319 V
